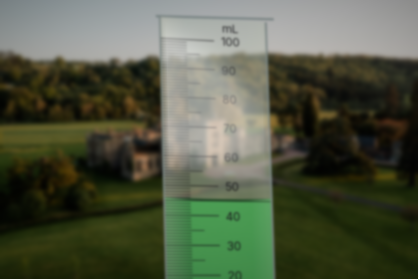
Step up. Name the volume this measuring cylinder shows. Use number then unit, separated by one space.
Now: 45 mL
